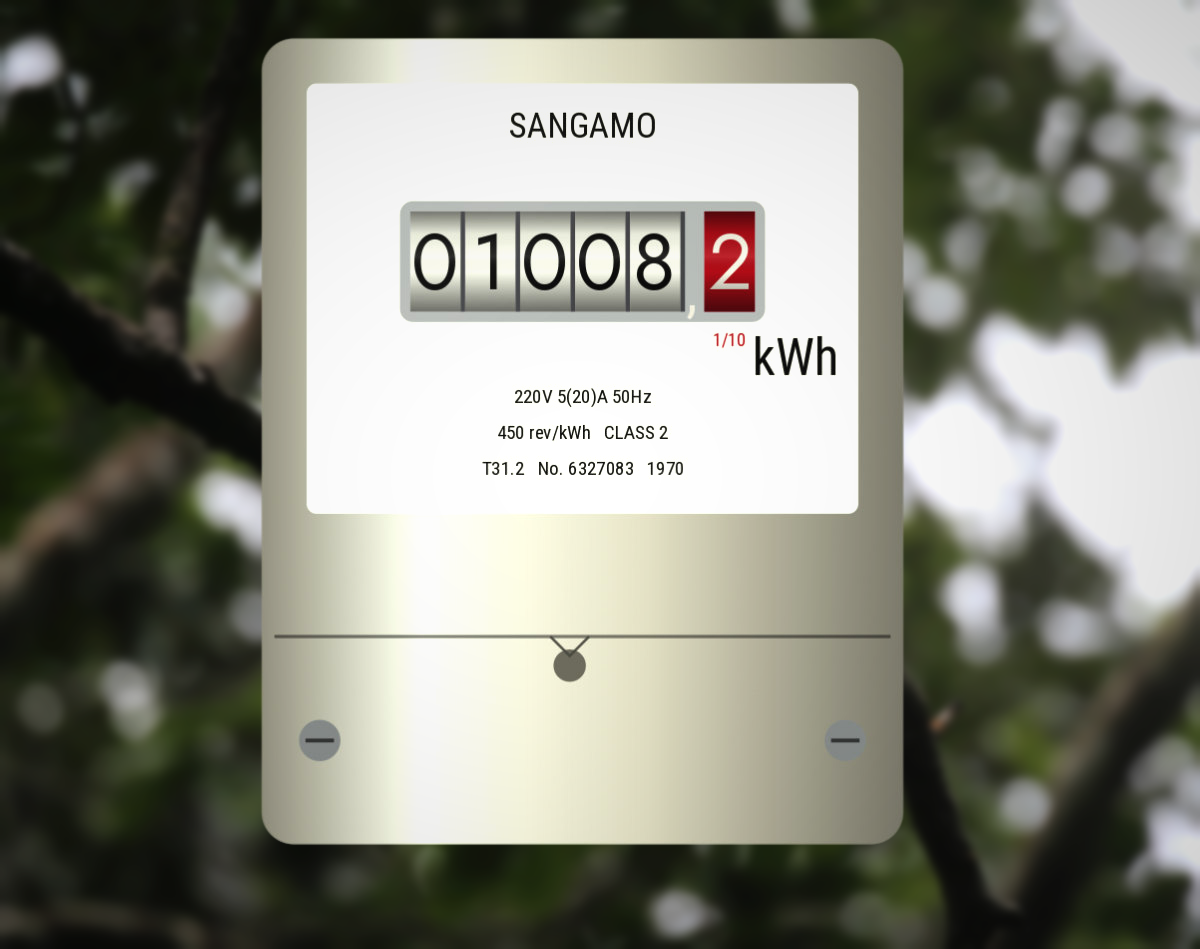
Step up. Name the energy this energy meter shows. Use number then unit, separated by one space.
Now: 1008.2 kWh
